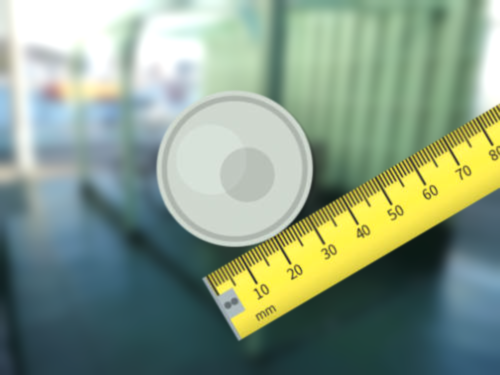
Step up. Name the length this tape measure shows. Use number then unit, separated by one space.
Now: 40 mm
